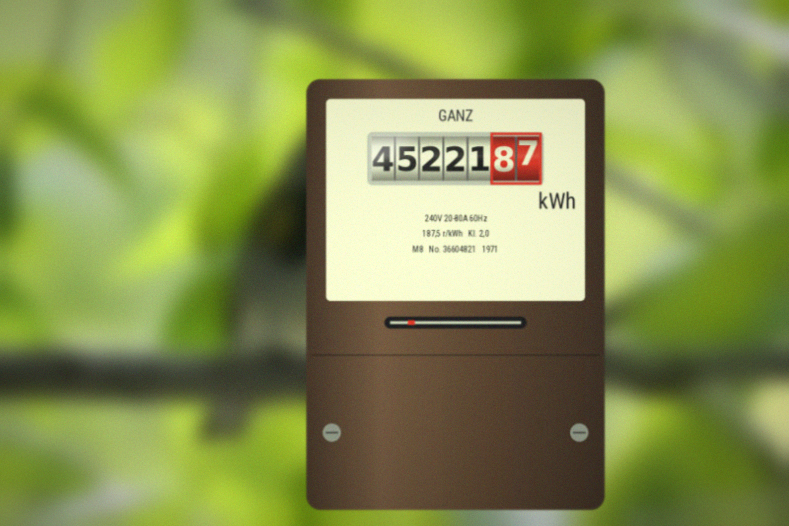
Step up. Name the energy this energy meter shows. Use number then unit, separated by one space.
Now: 45221.87 kWh
